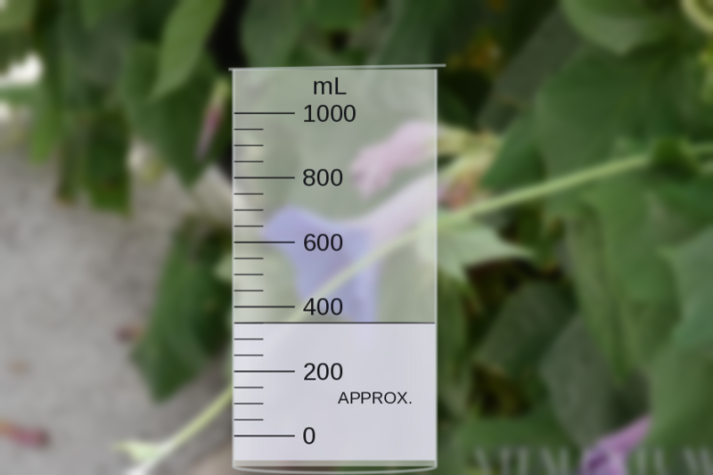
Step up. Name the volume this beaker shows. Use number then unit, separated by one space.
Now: 350 mL
